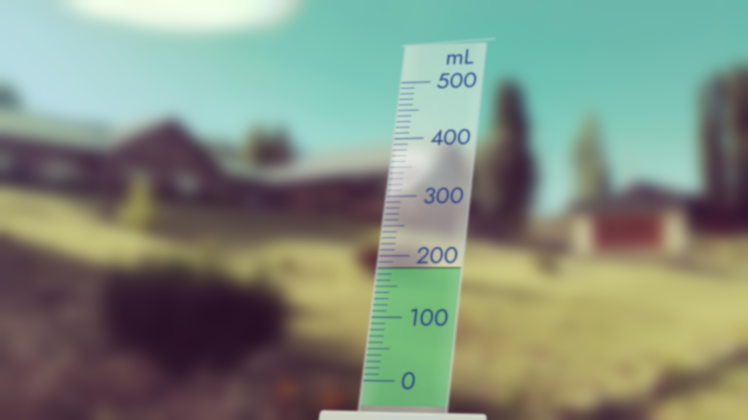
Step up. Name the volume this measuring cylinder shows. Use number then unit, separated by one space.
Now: 180 mL
